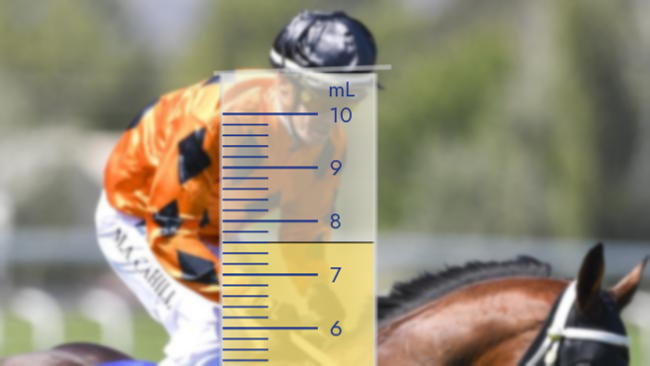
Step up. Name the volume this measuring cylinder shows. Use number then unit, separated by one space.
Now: 7.6 mL
